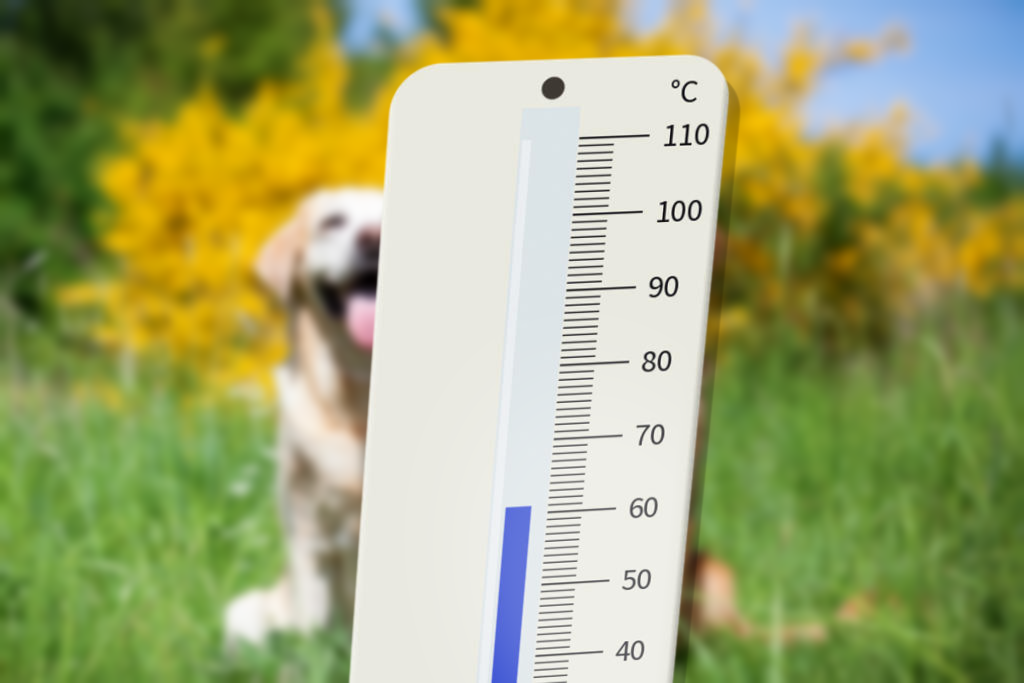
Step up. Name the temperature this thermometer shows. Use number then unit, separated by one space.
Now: 61 °C
